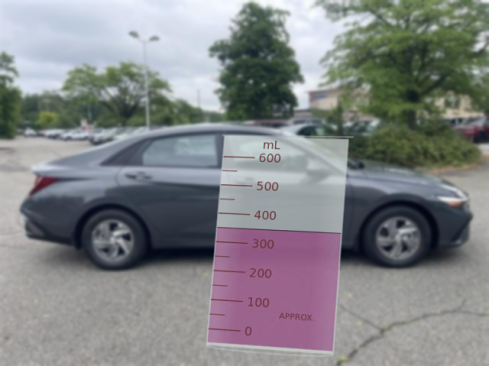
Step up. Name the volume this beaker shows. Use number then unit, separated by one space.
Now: 350 mL
